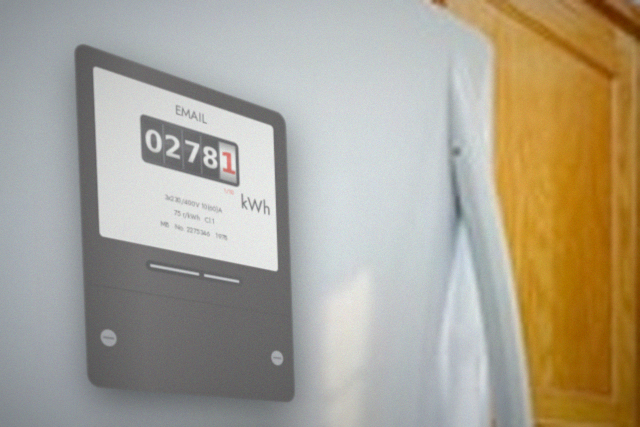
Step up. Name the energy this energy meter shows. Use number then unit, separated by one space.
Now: 278.1 kWh
